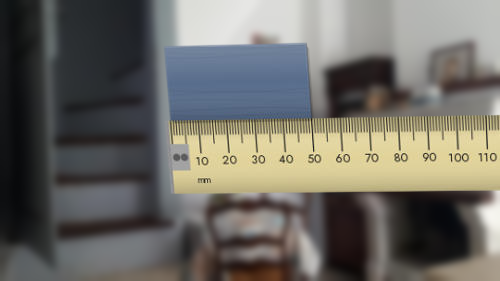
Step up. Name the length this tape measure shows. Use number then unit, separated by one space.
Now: 50 mm
